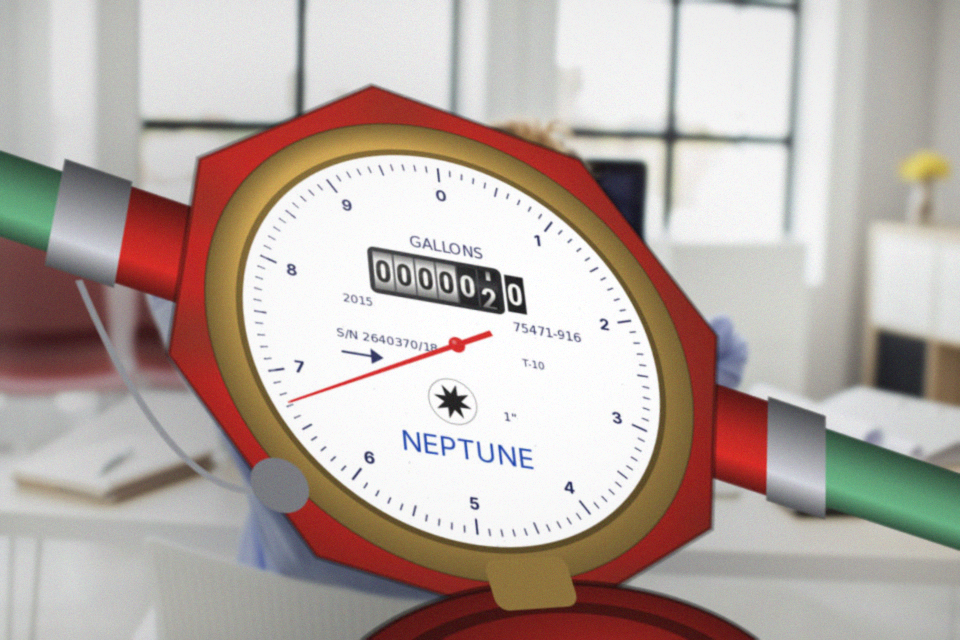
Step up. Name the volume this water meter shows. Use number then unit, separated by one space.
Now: 16.7 gal
